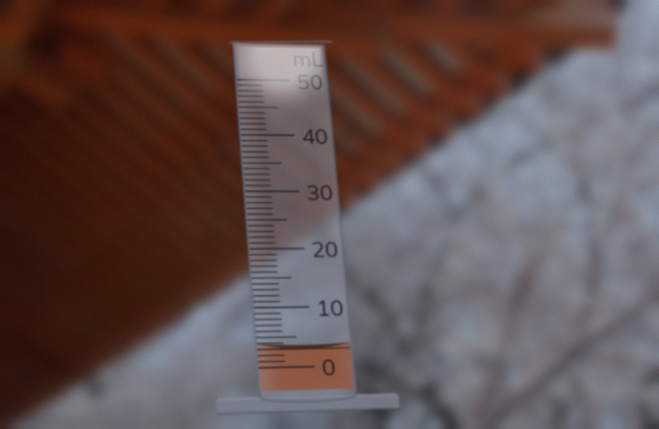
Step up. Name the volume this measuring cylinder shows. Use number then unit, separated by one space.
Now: 3 mL
